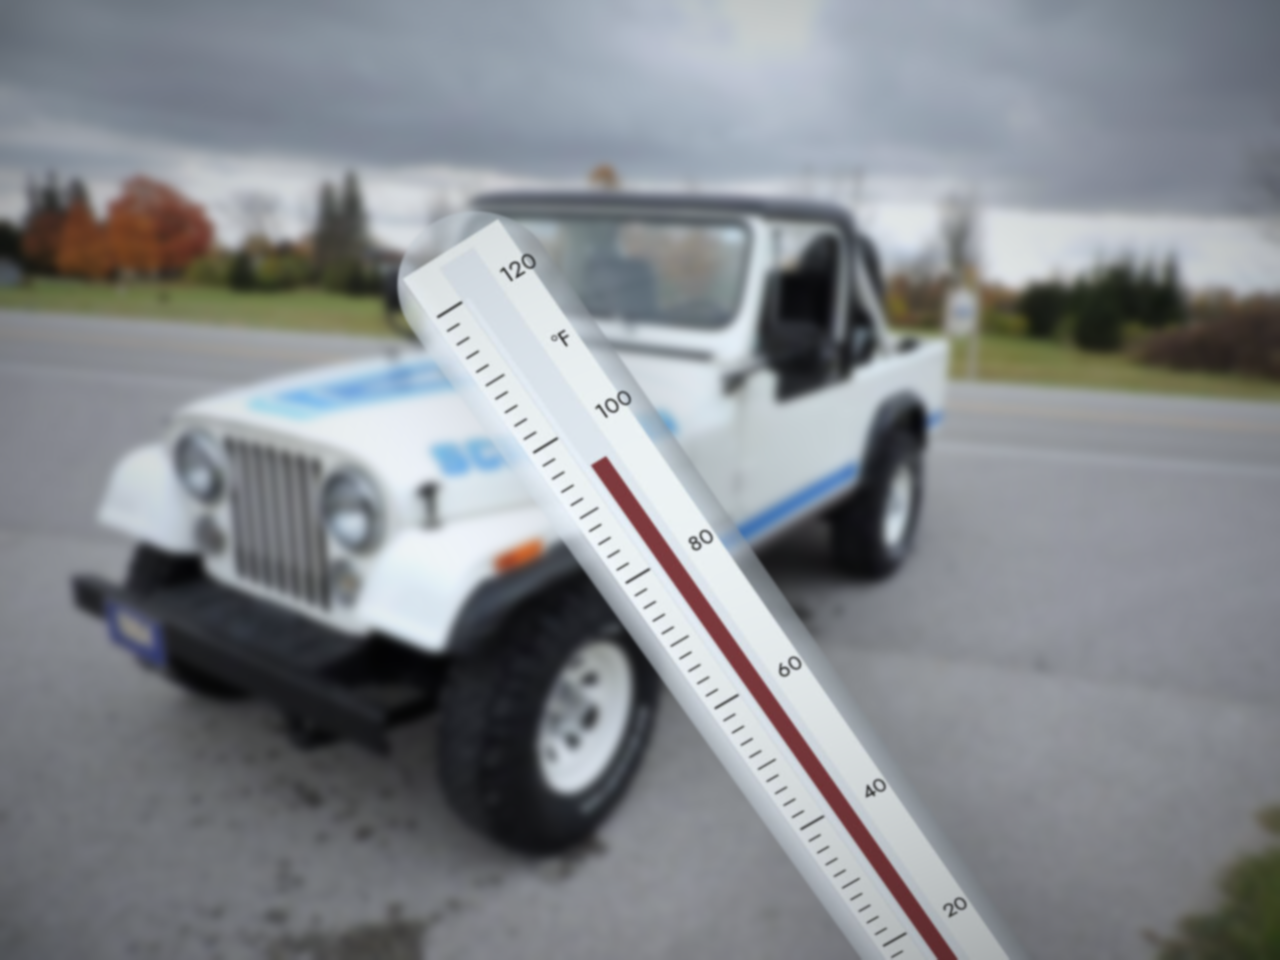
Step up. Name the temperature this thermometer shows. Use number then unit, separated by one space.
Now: 95 °F
